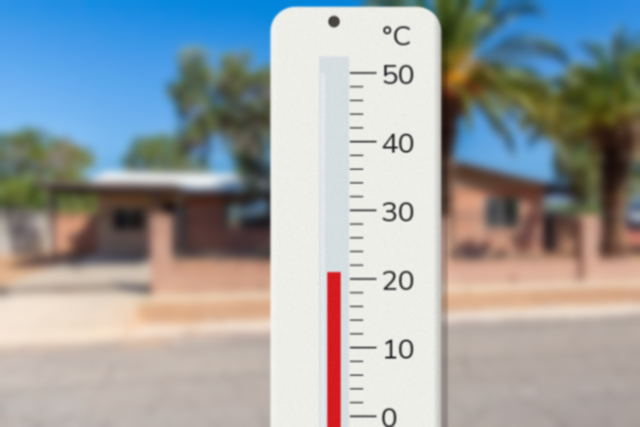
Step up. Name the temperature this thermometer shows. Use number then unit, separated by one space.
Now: 21 °C
